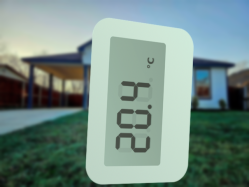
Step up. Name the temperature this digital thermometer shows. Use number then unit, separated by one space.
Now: 20.4 °C
